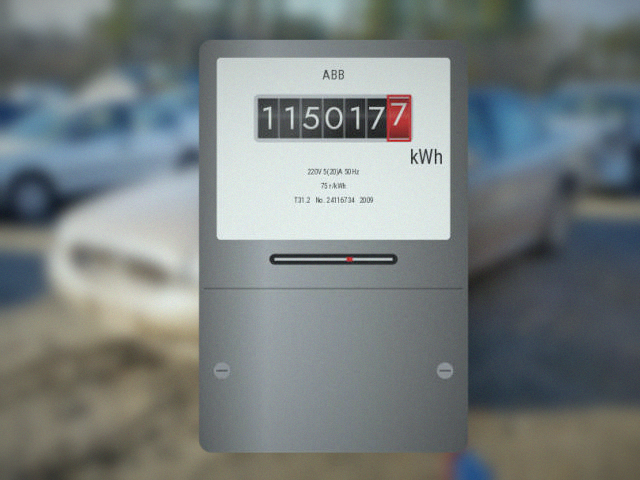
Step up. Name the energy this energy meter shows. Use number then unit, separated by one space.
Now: 115017.7 kWh
